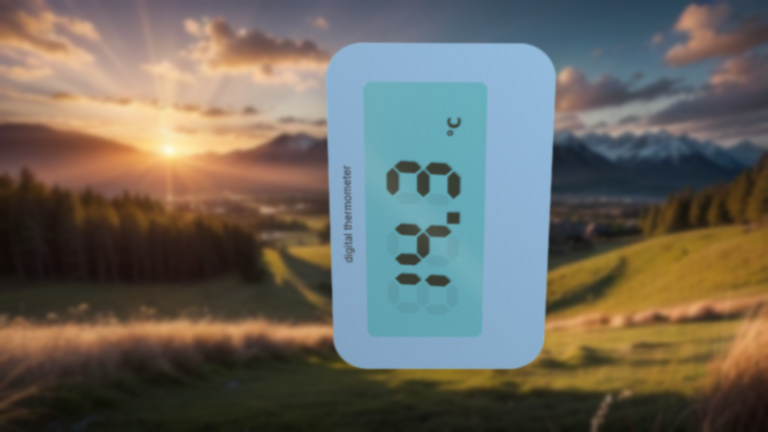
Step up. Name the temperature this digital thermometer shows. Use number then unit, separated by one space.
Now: 14.3 °C
